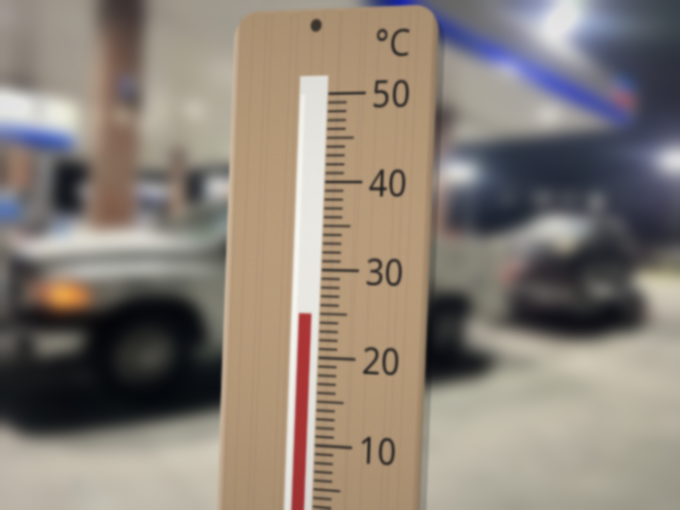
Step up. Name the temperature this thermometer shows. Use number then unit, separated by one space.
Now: 25 °C
